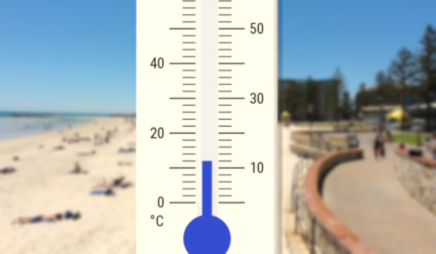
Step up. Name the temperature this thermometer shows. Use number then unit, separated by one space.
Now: 12 °C
